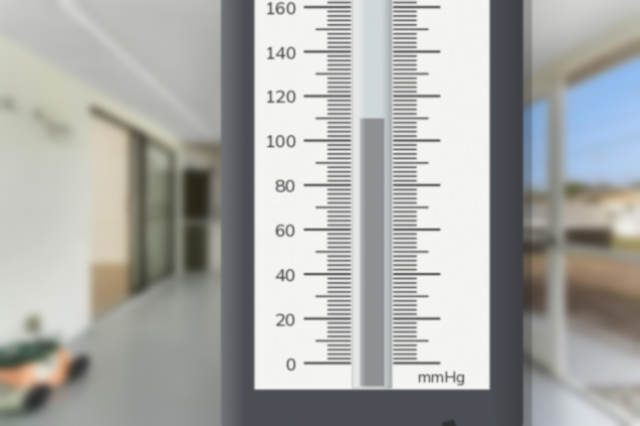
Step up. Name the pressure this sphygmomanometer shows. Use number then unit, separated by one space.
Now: 110 mmHg
